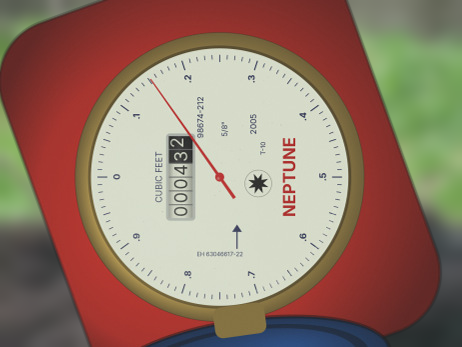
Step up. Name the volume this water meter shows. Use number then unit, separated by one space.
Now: 432.15 ft³
